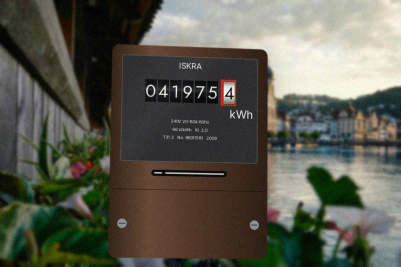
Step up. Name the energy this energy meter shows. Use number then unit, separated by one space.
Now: 41975.4 kWh
